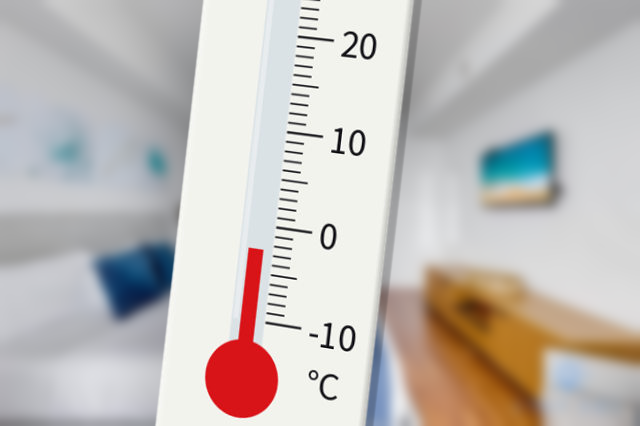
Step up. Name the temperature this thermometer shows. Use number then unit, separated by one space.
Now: -2.5 °C
